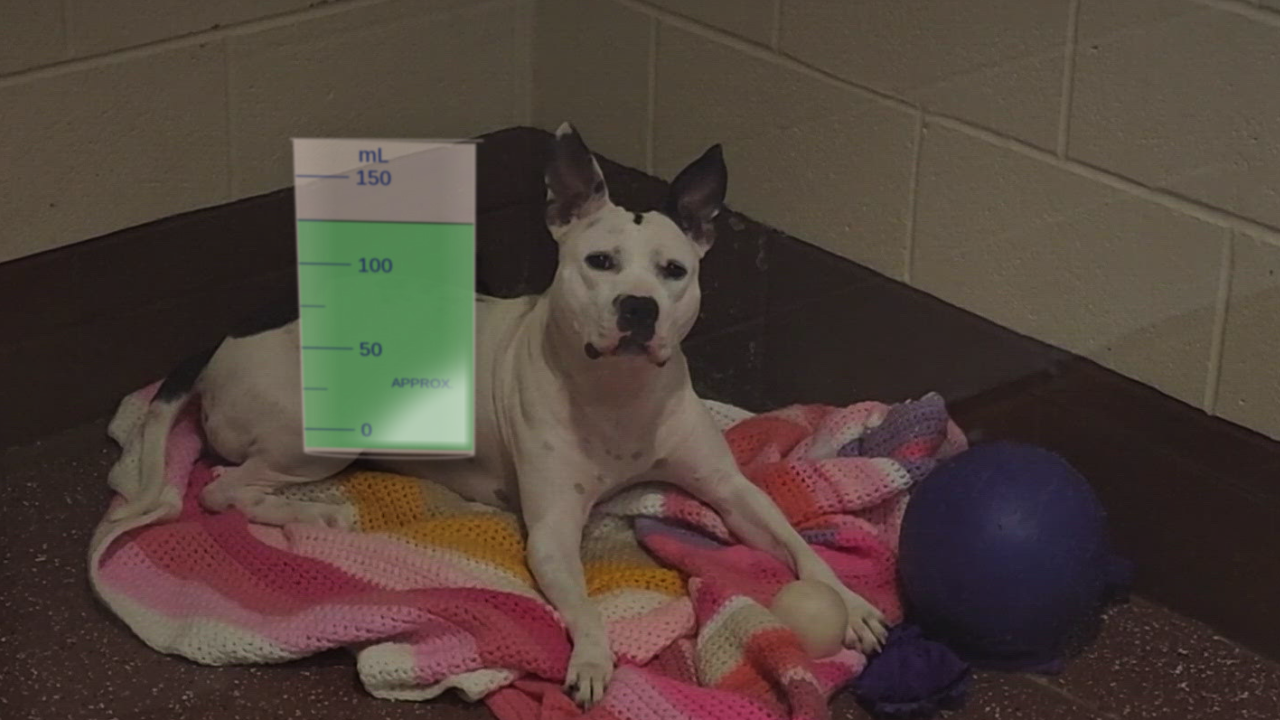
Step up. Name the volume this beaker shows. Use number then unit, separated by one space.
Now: 125 mL
